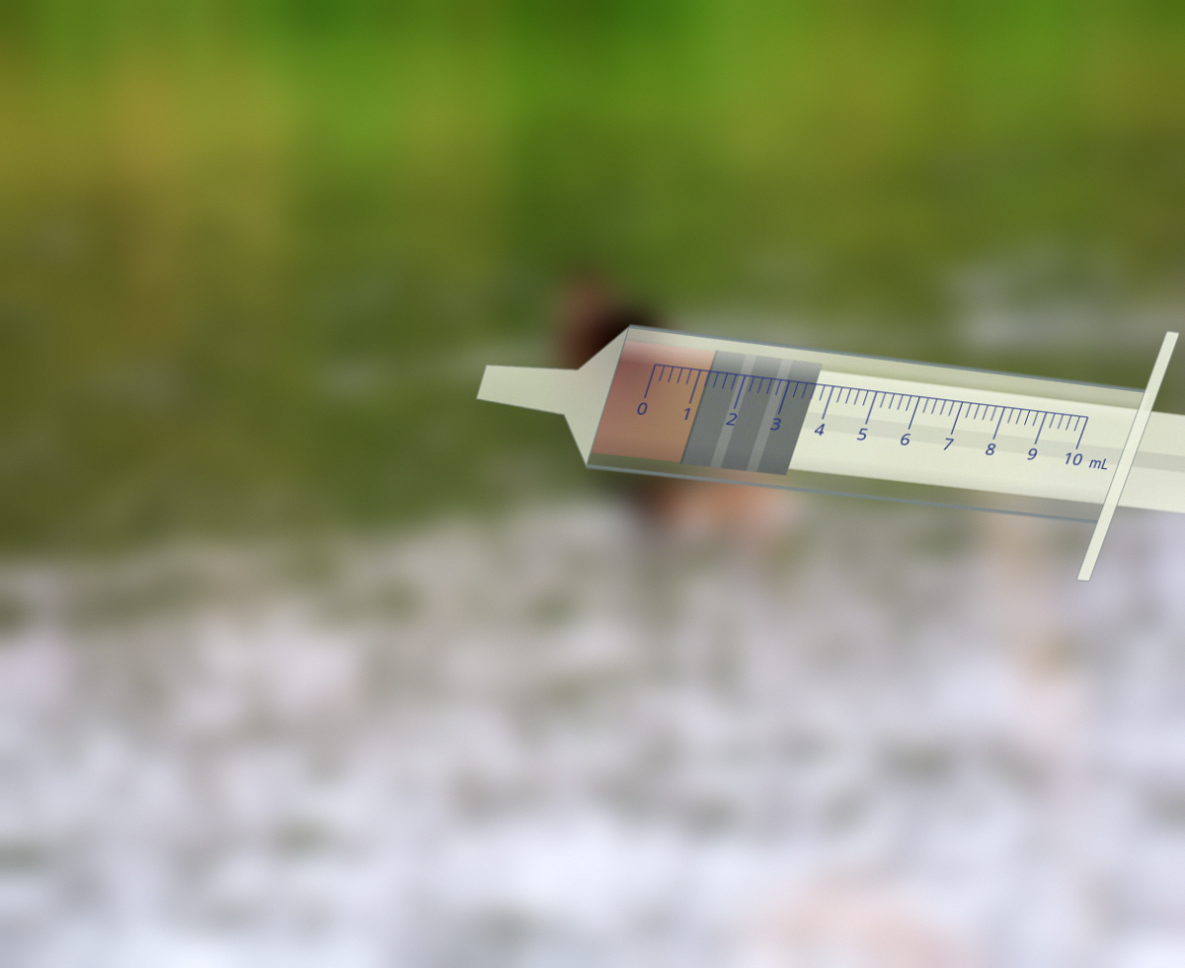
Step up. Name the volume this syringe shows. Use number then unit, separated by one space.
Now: 1.2 mL
